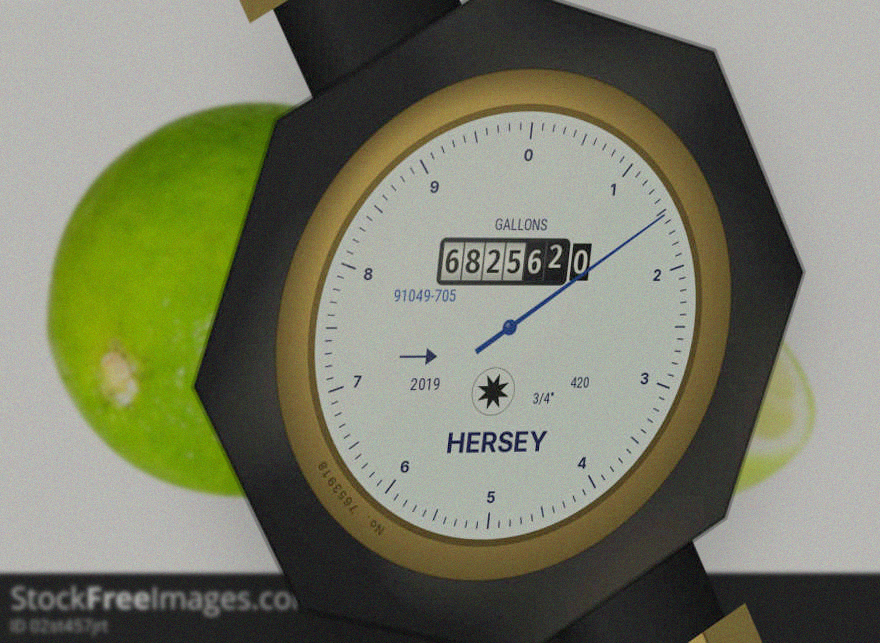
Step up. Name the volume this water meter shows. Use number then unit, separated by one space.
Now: 6825621.5 gal
